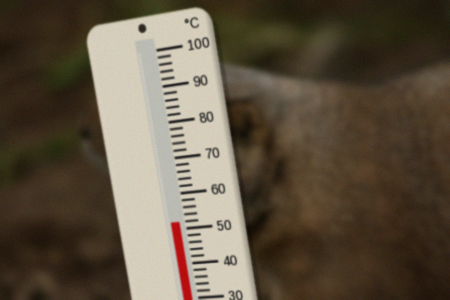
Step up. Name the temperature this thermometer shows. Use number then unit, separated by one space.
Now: 52 °C
